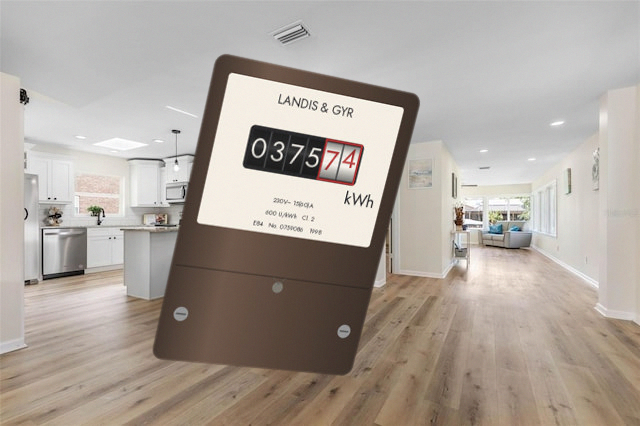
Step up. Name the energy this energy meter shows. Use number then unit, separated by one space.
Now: 375.74 kWh
